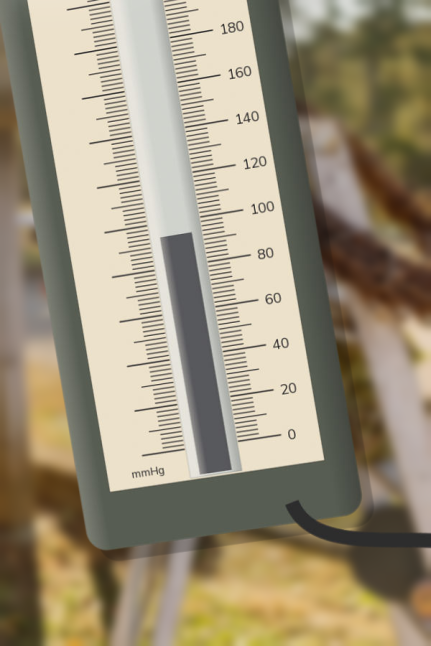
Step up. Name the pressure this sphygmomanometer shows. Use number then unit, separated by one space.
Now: 94 mmHg
